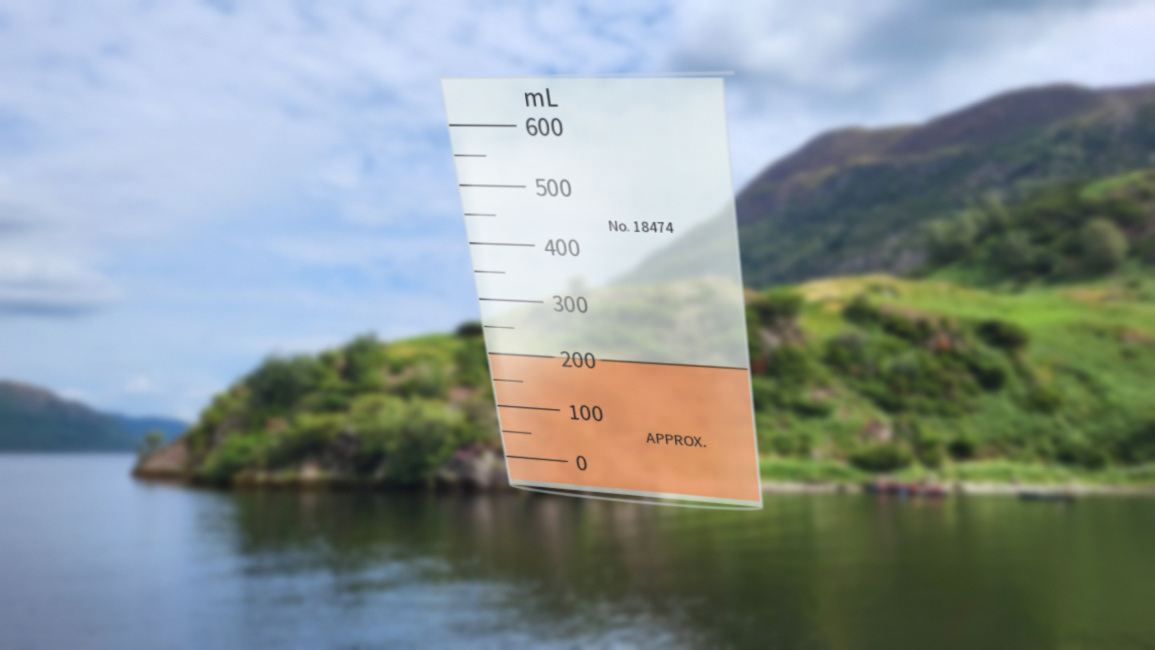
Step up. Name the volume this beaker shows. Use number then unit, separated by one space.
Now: 200 mL
